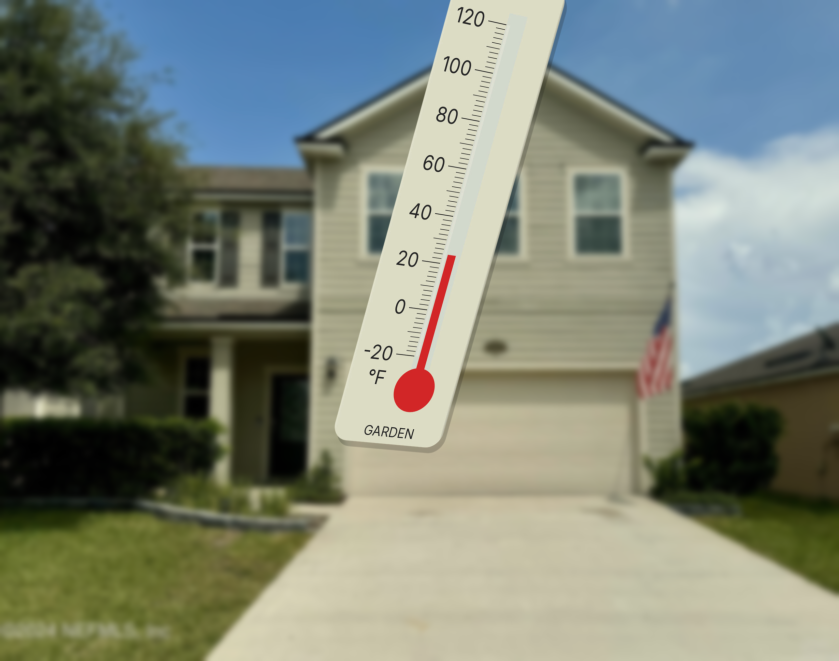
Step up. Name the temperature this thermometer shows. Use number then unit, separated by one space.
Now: 24 °F
